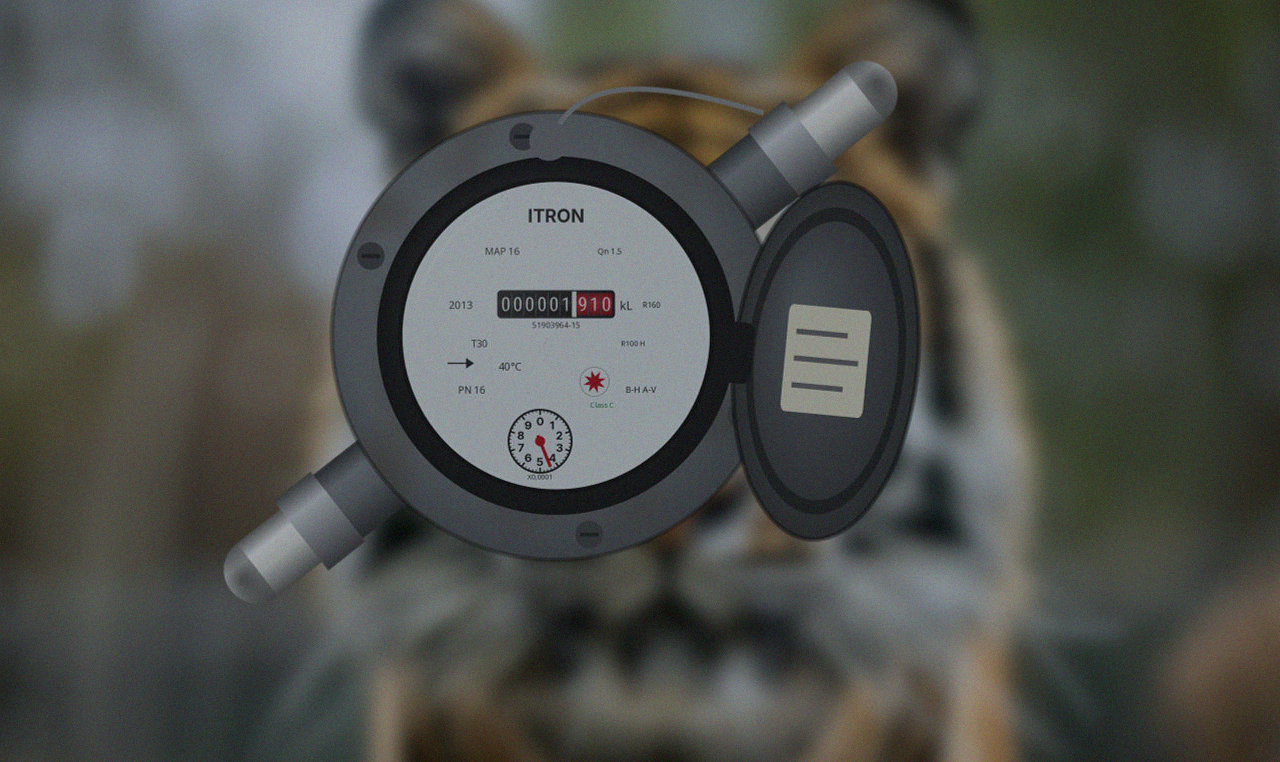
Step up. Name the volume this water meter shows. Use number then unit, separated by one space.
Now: 1.9104 kL
